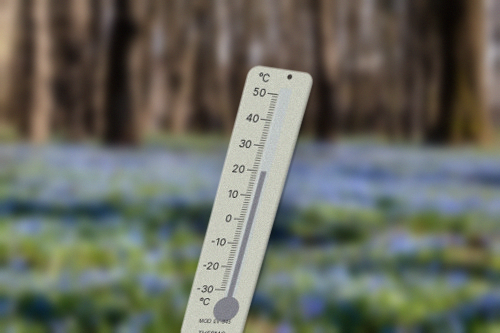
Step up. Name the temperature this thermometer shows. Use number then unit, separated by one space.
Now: 20 °C
